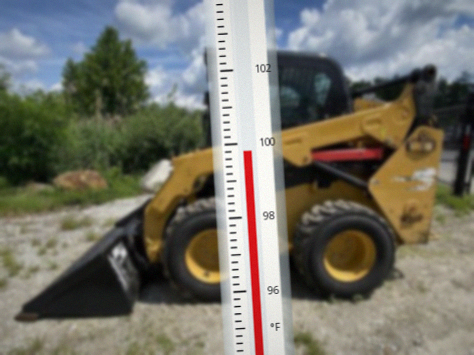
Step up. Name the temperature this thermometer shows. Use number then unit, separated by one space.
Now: 99.8 °F
